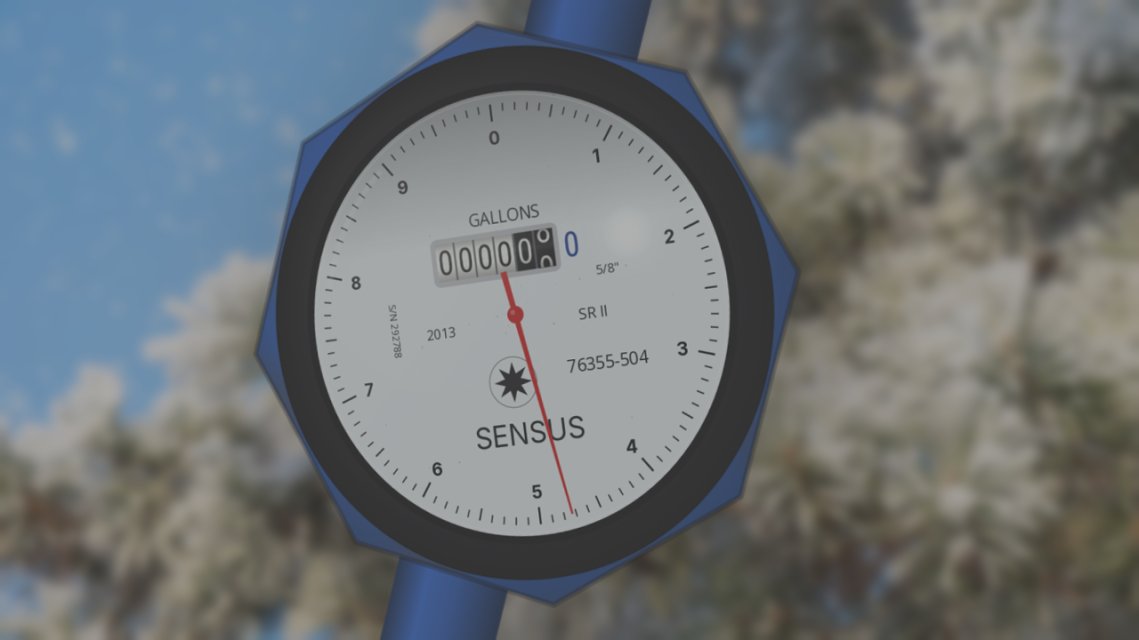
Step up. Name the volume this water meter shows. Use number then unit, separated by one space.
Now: 84.7 gal
